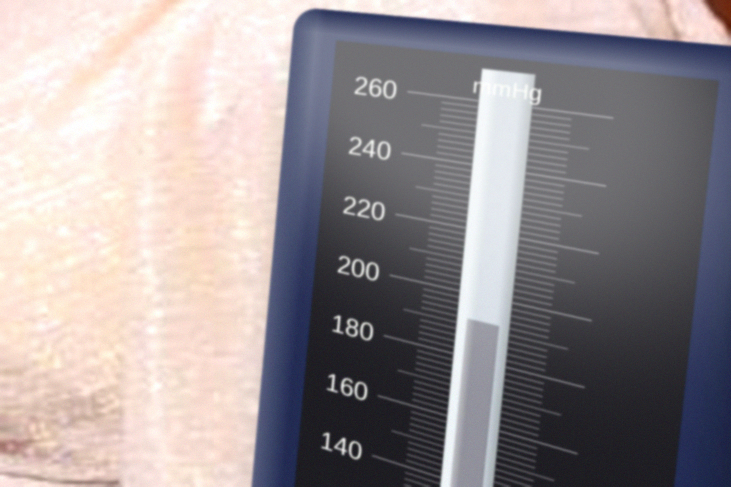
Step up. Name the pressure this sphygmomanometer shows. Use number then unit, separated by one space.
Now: 192 mmHg
